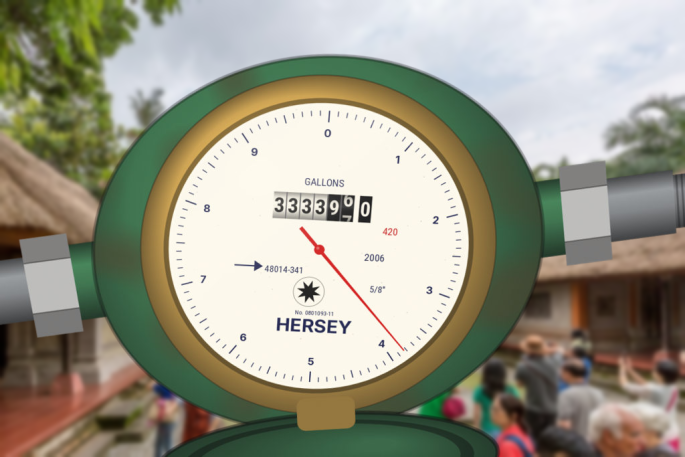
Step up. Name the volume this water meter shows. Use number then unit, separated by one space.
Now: 3333963.8 gal
